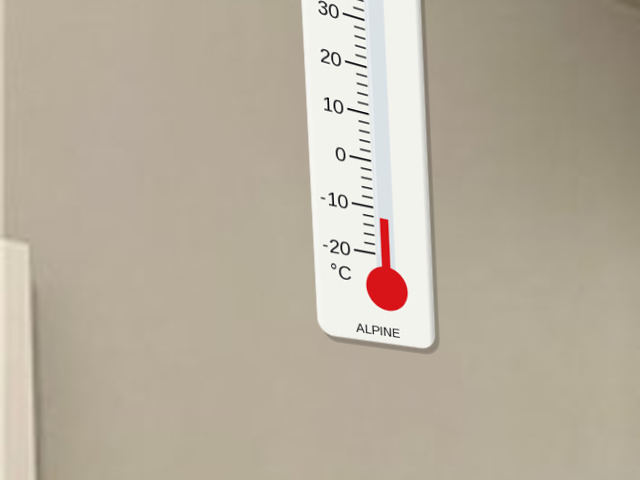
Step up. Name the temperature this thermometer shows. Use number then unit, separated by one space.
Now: -12 °C
